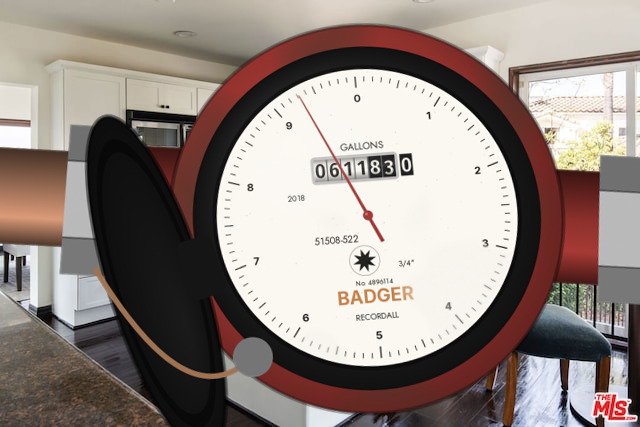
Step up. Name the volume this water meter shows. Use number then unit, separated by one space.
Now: 611829.3 gal
